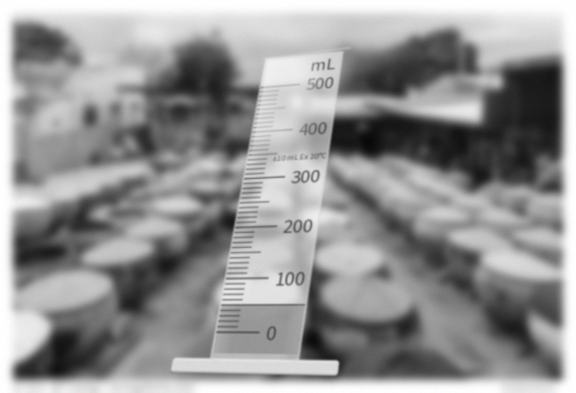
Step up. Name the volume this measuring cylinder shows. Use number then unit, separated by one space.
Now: 50 mL
